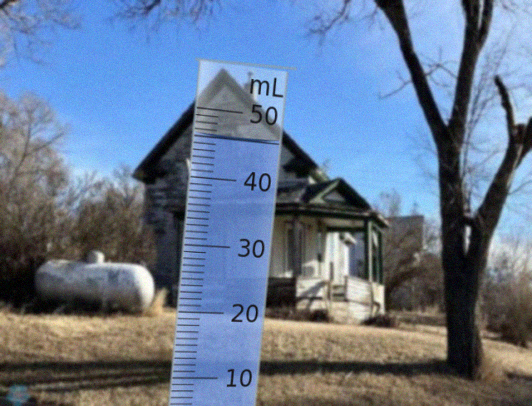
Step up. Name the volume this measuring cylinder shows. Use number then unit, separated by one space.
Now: 46 mL
